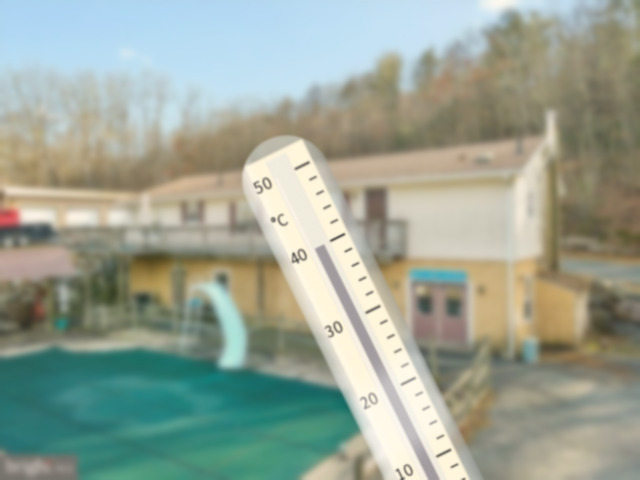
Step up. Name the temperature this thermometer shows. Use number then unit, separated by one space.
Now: 40 °C
